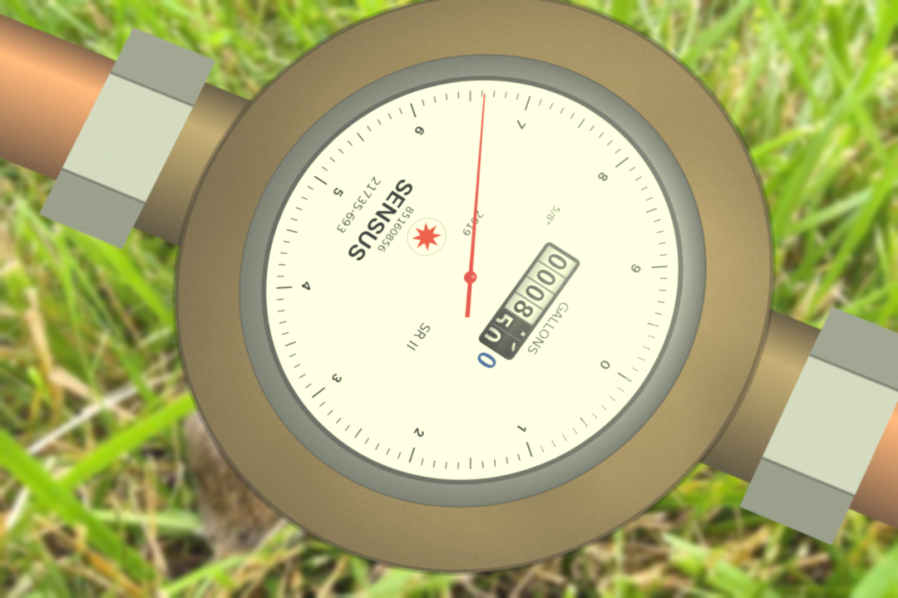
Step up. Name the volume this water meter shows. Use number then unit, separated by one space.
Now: 8496.6 gal
